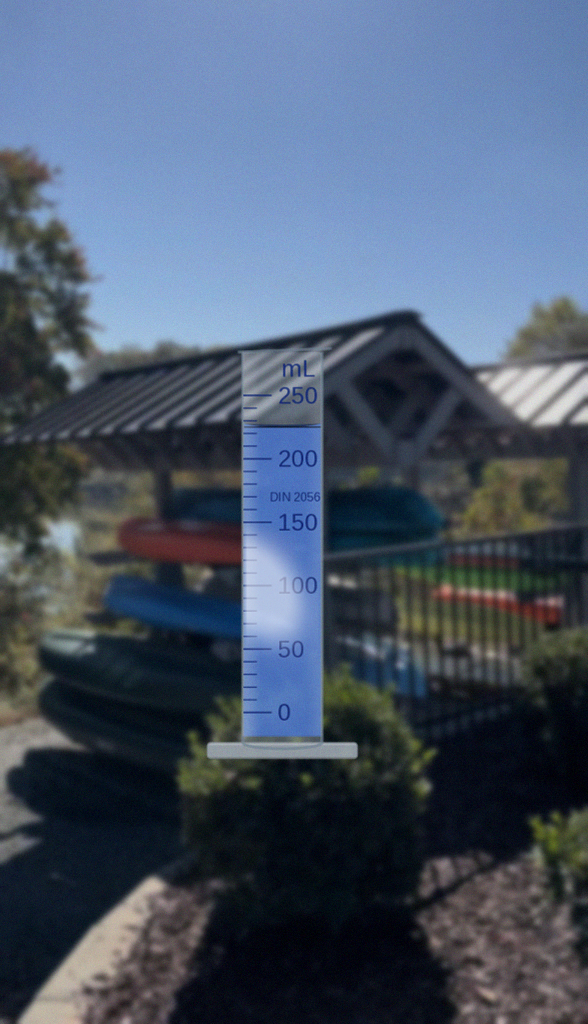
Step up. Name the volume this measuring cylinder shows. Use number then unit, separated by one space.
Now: 225 mL
